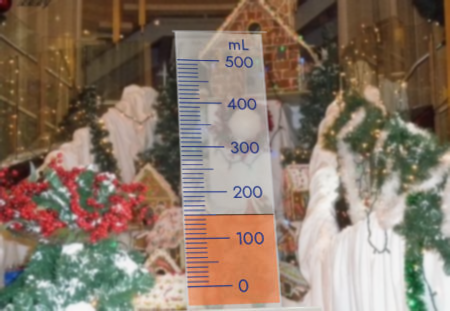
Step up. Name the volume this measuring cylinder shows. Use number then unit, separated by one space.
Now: 150 mL
